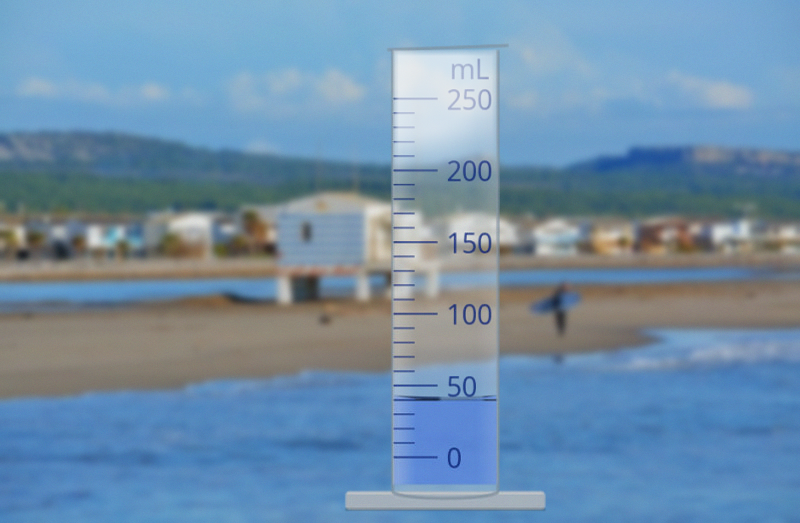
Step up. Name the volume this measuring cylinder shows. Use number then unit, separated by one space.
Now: 40 mL
